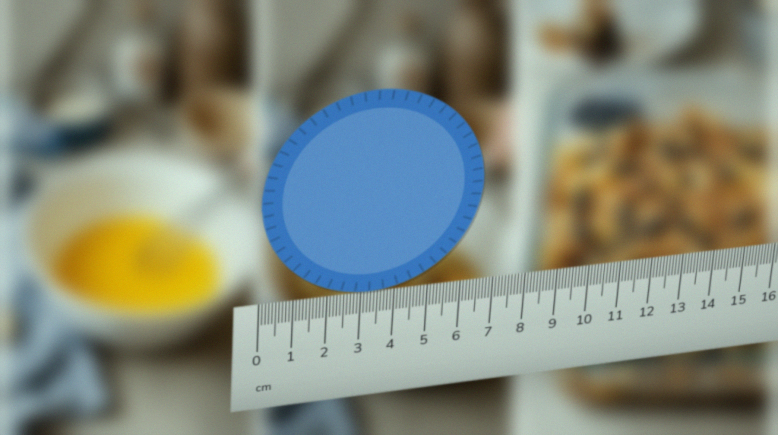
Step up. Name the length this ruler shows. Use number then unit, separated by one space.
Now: 6.5 cm
